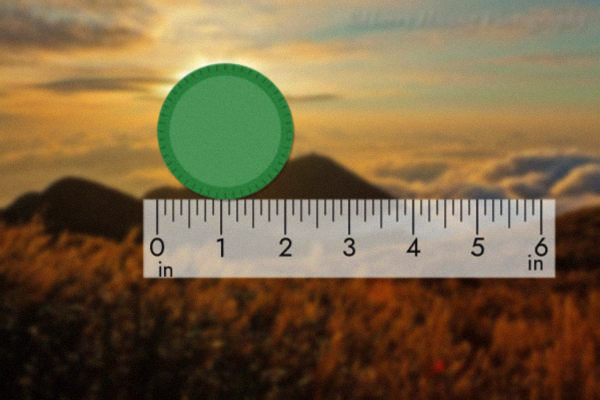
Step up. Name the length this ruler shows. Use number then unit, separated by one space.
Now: 2.125 in
